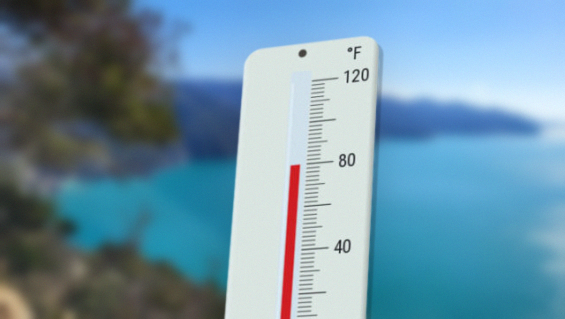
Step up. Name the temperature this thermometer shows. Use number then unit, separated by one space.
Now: 80 °F
